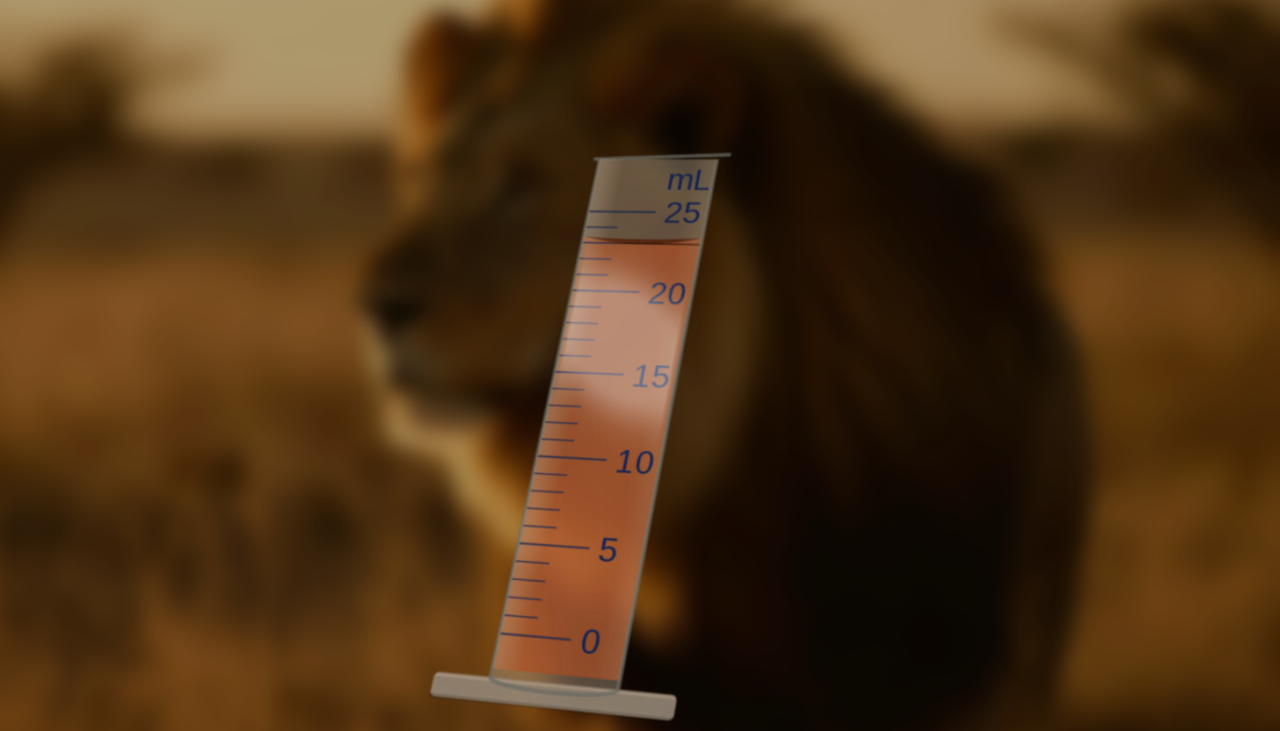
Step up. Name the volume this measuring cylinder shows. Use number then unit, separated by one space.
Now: 23 mL
